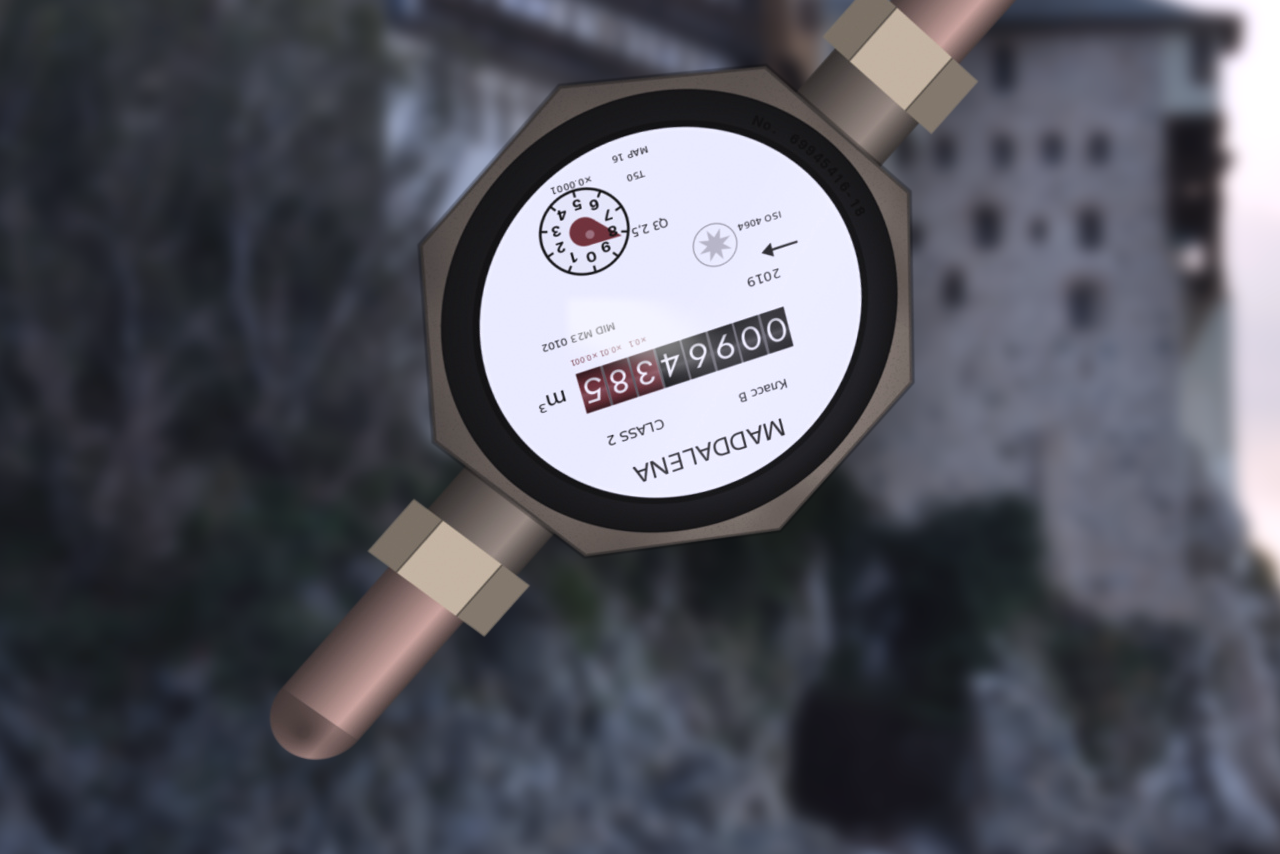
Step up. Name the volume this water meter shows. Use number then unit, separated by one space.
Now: 964.3858 m³
